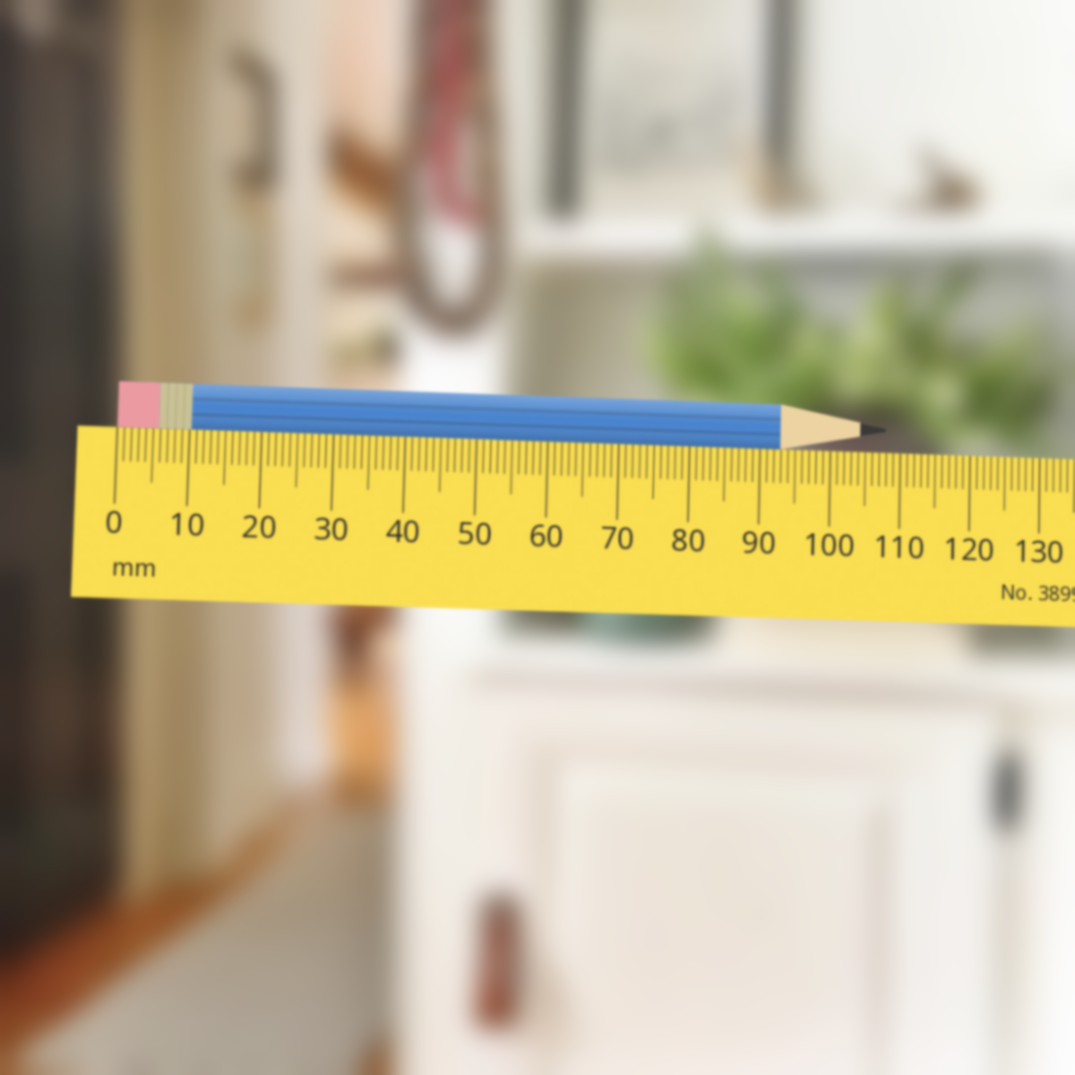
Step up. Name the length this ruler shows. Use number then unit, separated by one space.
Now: 108 mm
